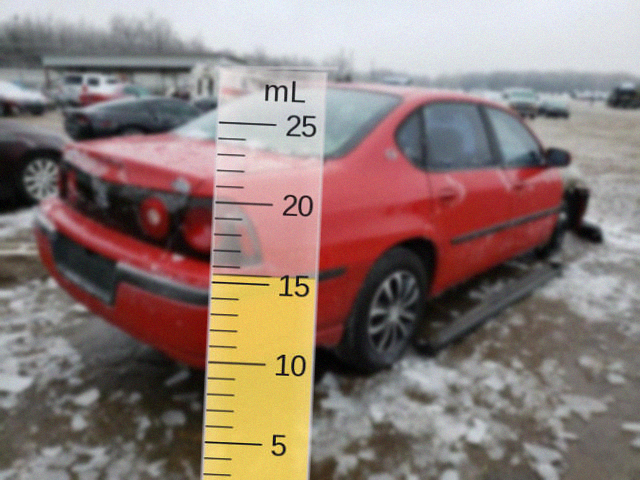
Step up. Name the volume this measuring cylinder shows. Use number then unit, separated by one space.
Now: 15.5 mL
